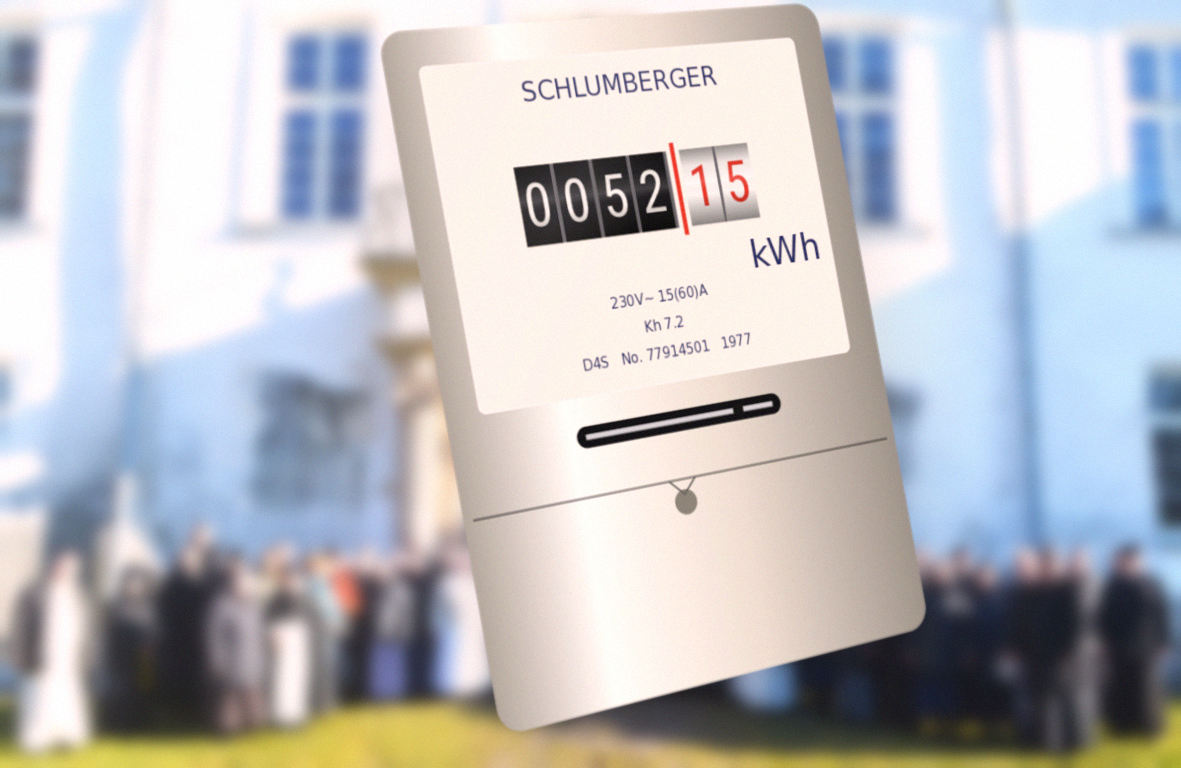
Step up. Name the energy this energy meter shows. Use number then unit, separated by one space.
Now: 52.15 kWh
